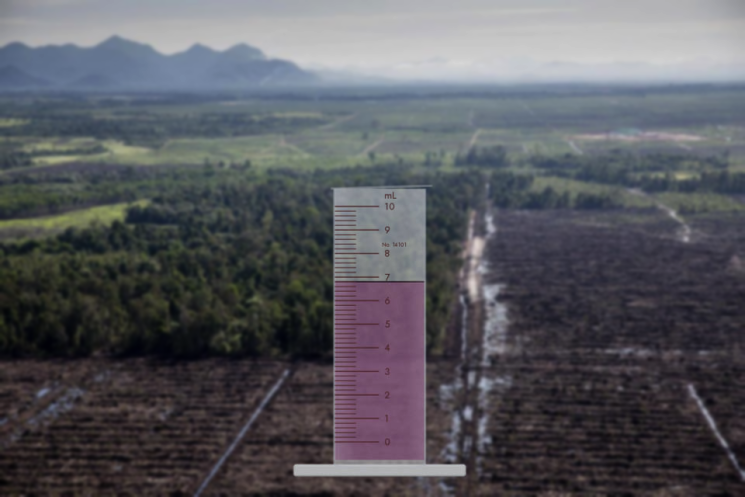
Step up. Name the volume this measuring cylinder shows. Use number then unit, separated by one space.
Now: 6.8 mL
